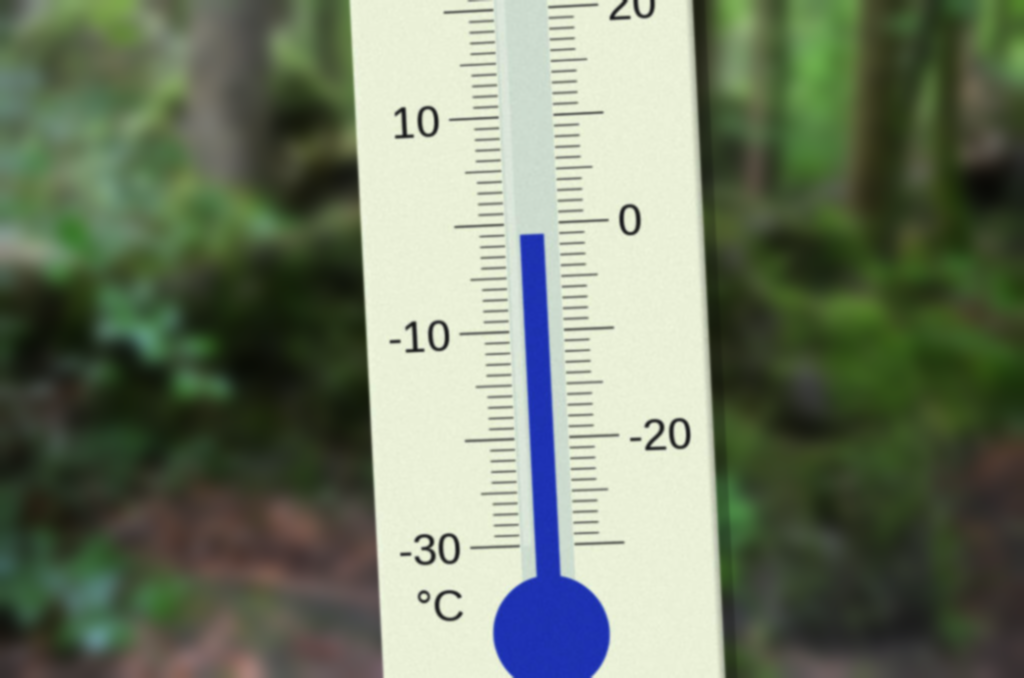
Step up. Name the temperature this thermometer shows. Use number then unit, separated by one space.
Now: -1 °C
